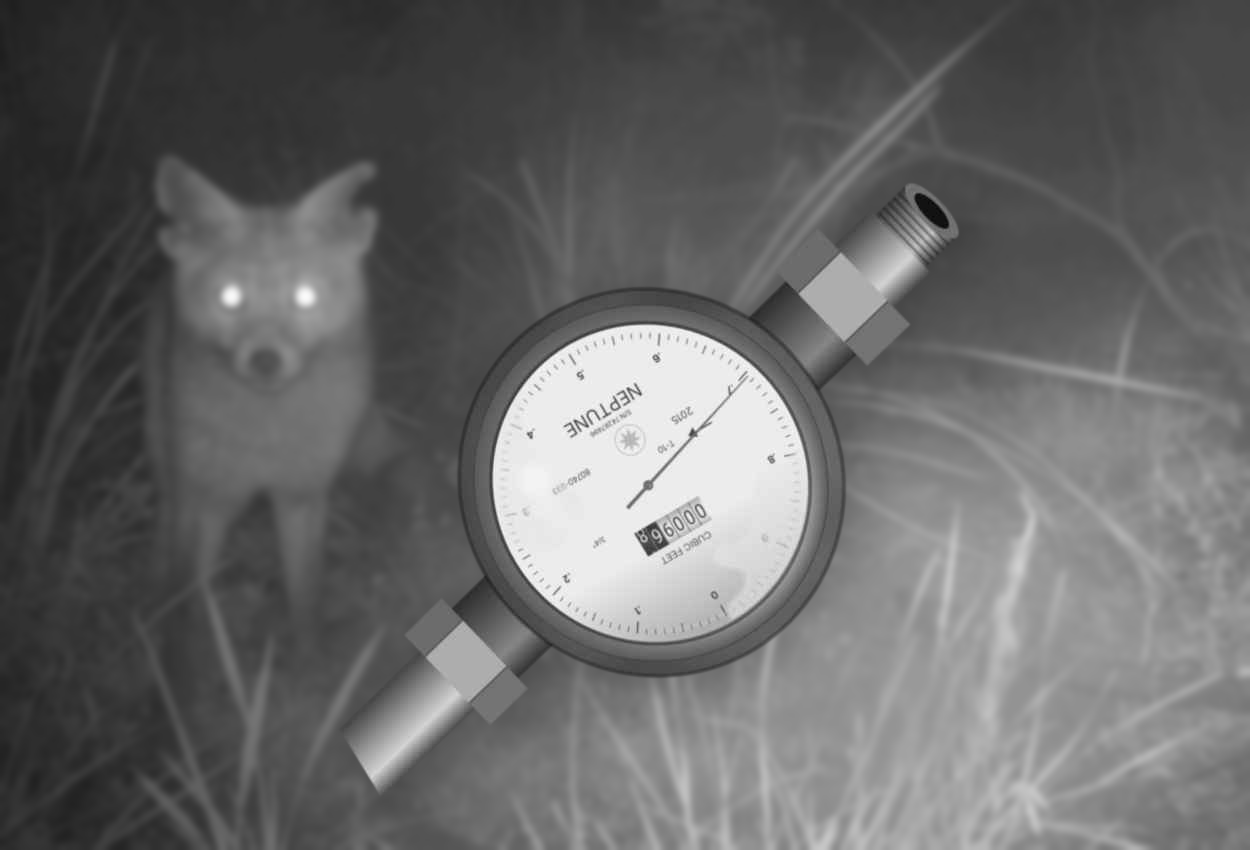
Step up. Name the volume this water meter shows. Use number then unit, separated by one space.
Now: 967.70 ft³
